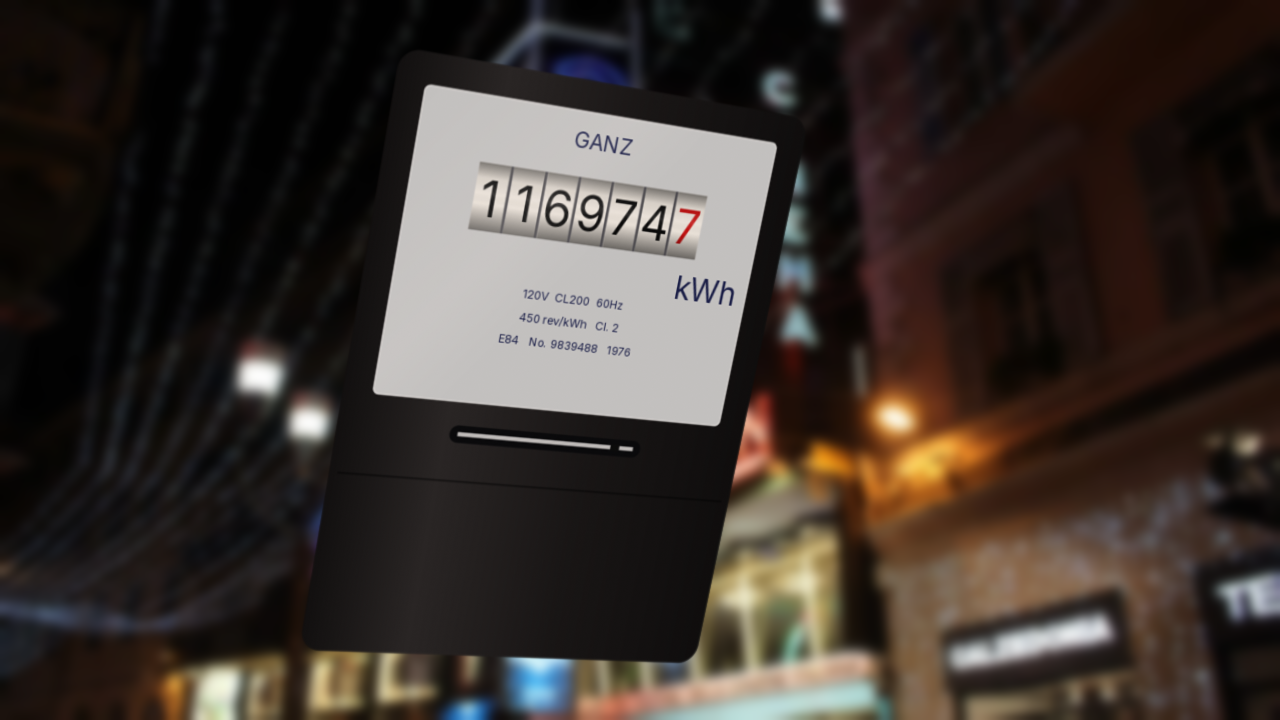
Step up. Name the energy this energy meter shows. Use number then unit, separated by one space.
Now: 116974.7 kWh
